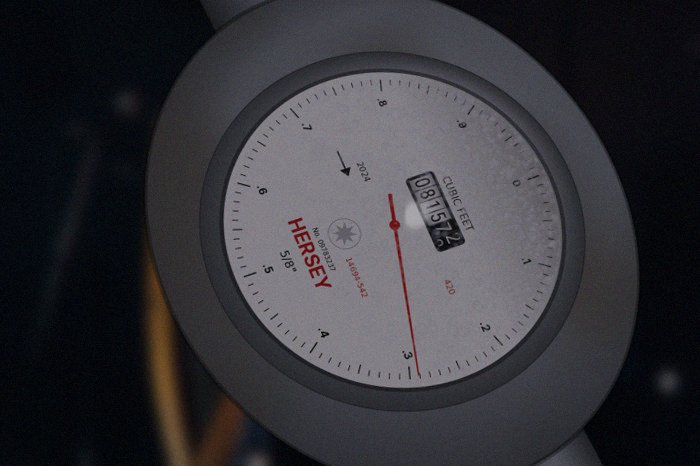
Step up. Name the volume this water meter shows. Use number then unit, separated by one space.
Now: 81572.29 ft³
